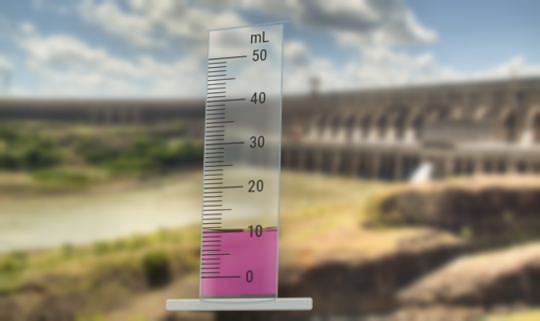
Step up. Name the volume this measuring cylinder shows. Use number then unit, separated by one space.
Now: 10 mL
